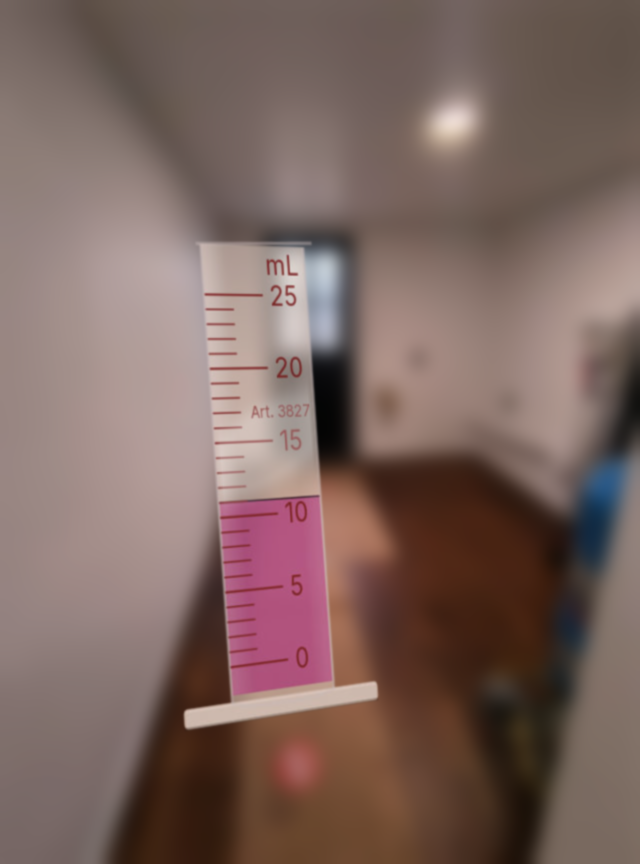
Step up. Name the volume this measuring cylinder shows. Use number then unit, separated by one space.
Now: 11 mL
